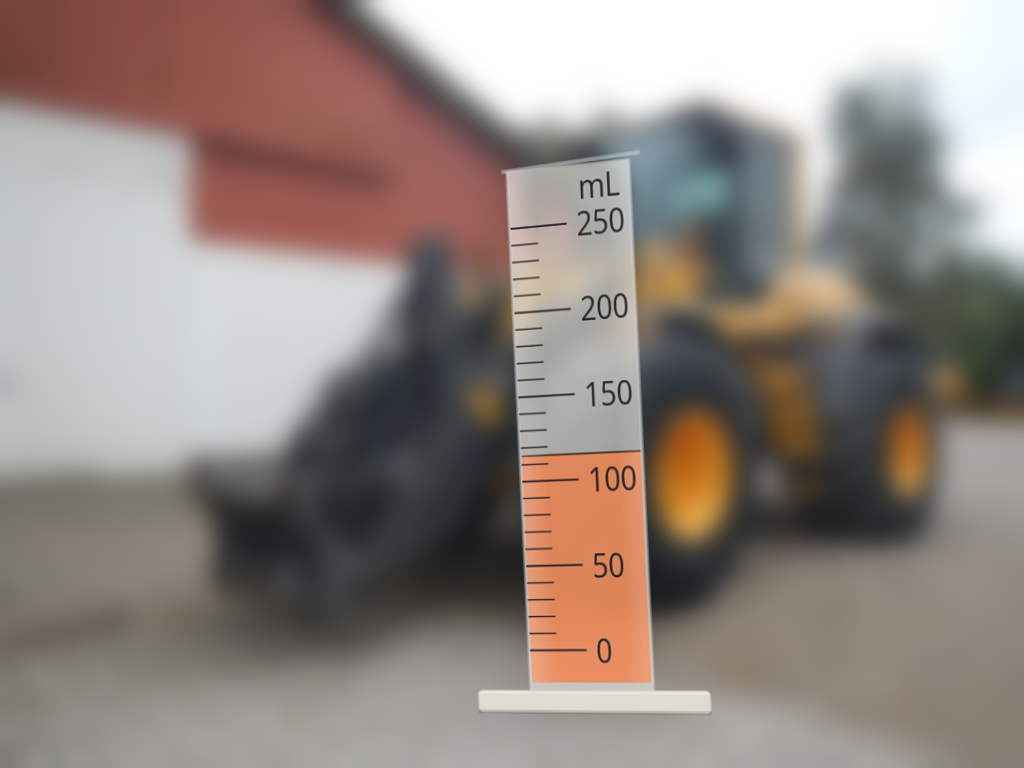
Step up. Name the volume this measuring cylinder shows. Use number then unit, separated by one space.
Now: 115 mL
